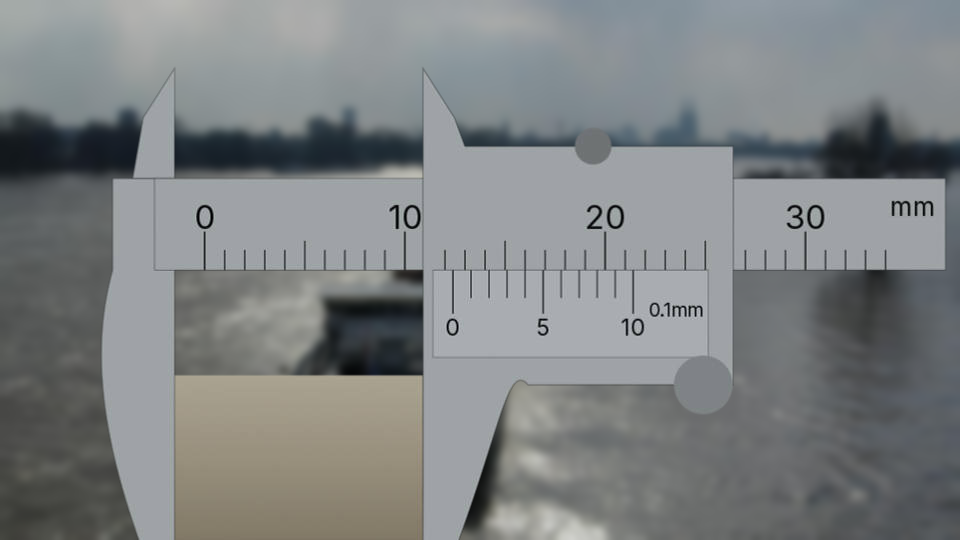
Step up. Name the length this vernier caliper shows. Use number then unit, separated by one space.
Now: 12.4 mm
